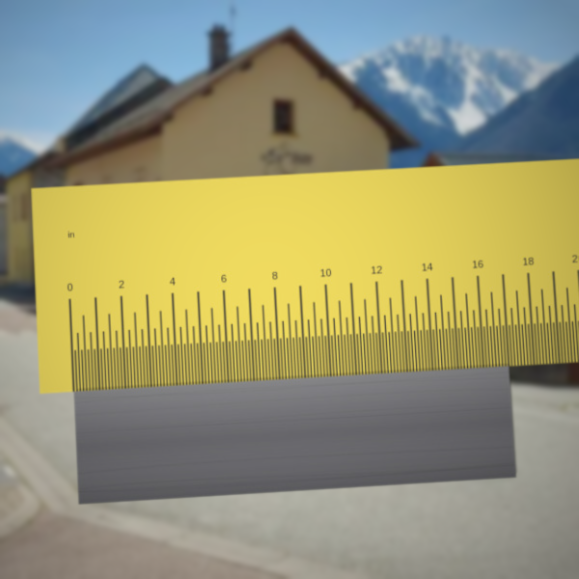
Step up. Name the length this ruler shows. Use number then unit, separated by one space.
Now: 17 in
